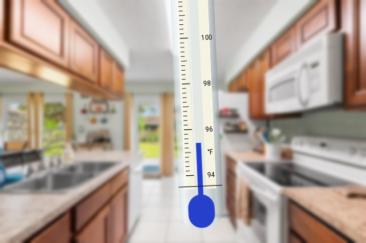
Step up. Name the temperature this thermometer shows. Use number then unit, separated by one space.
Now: 95.4 °F
